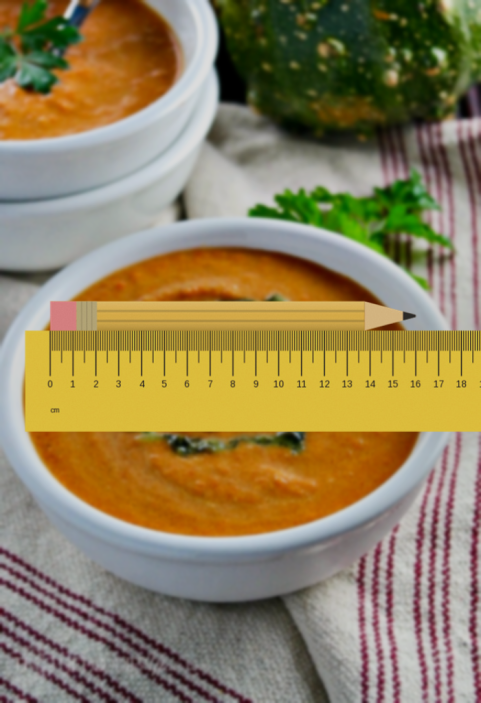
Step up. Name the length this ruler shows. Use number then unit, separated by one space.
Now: 16 cm
